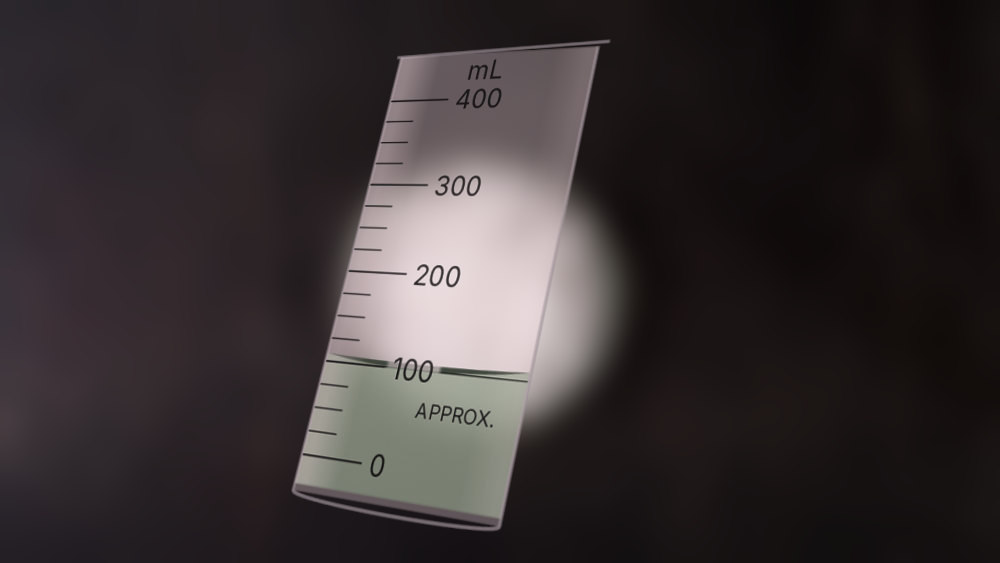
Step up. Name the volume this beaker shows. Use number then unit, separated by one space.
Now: 100 mL
